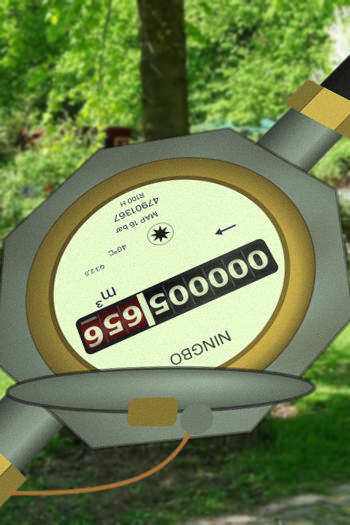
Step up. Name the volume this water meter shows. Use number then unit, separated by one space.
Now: 5.656 m³
